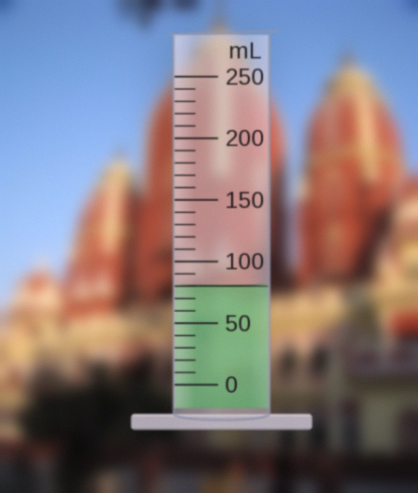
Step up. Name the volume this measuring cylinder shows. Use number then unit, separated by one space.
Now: 80 mL
